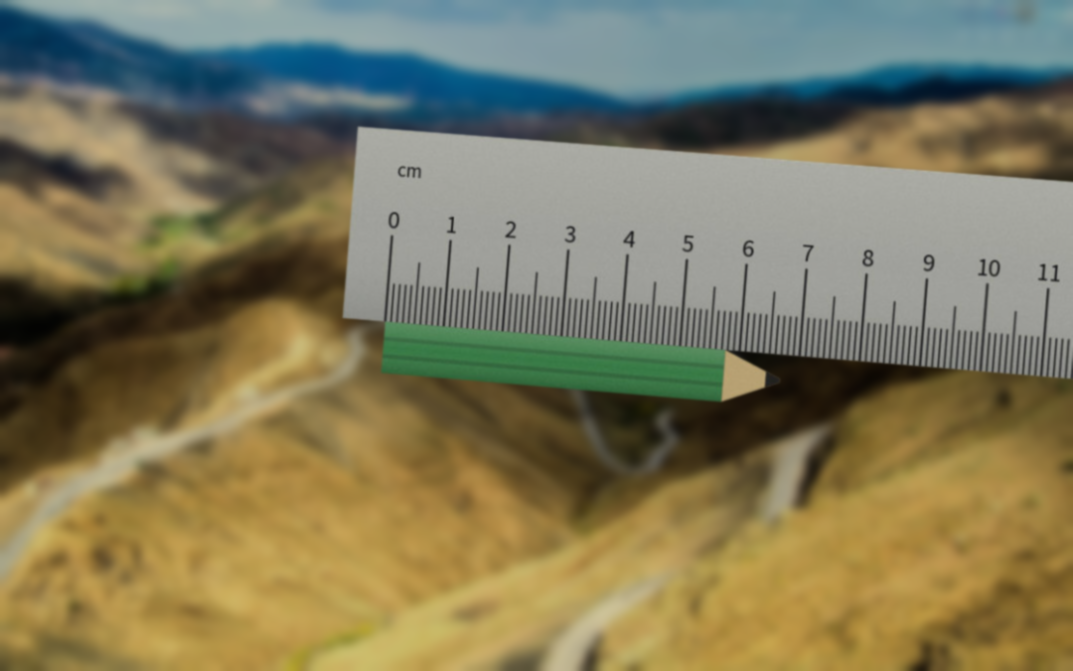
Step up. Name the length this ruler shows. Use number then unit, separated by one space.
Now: 6.7 cm
